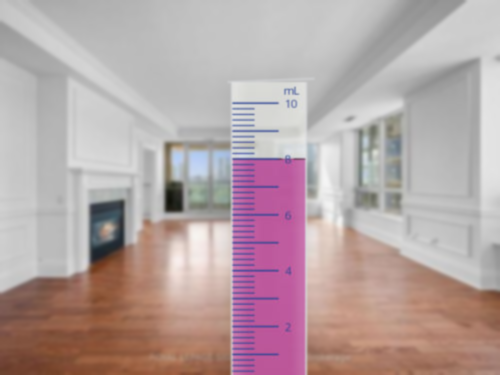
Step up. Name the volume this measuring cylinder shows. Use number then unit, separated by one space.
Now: 8 mL
